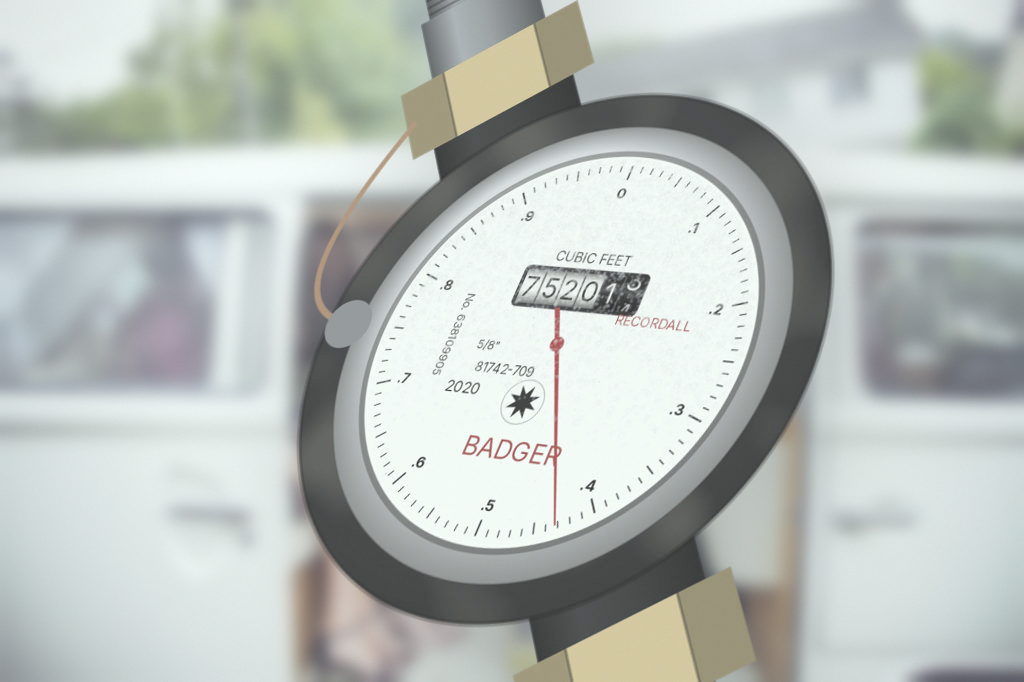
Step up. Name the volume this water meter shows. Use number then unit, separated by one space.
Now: 752013.43 ft³
